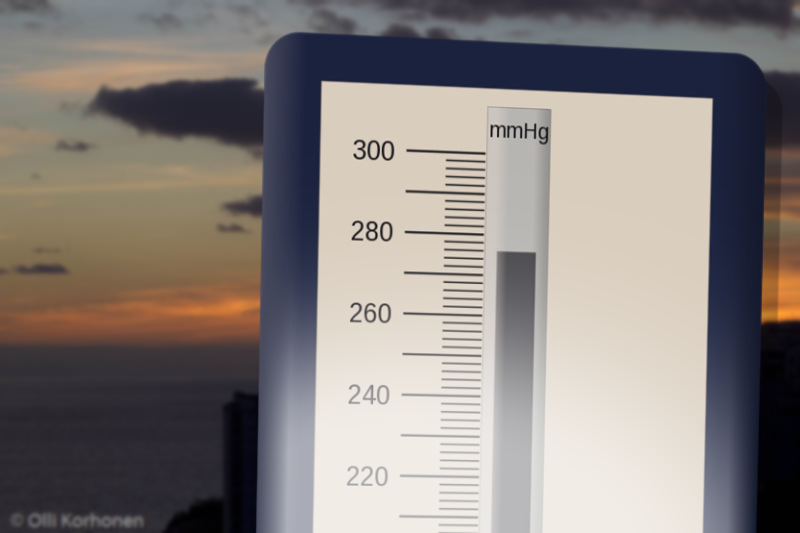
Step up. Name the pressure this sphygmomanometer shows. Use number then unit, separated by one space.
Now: 276 mmHg
